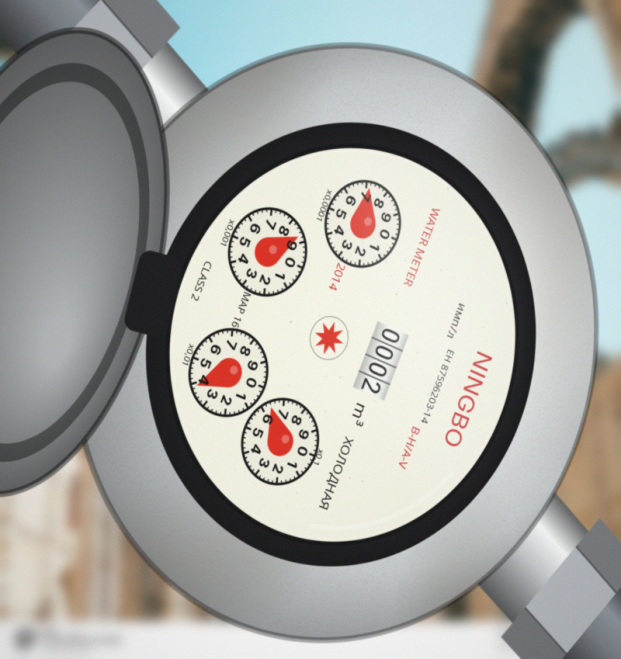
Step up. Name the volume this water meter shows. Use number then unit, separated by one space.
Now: 2.6387 m³
